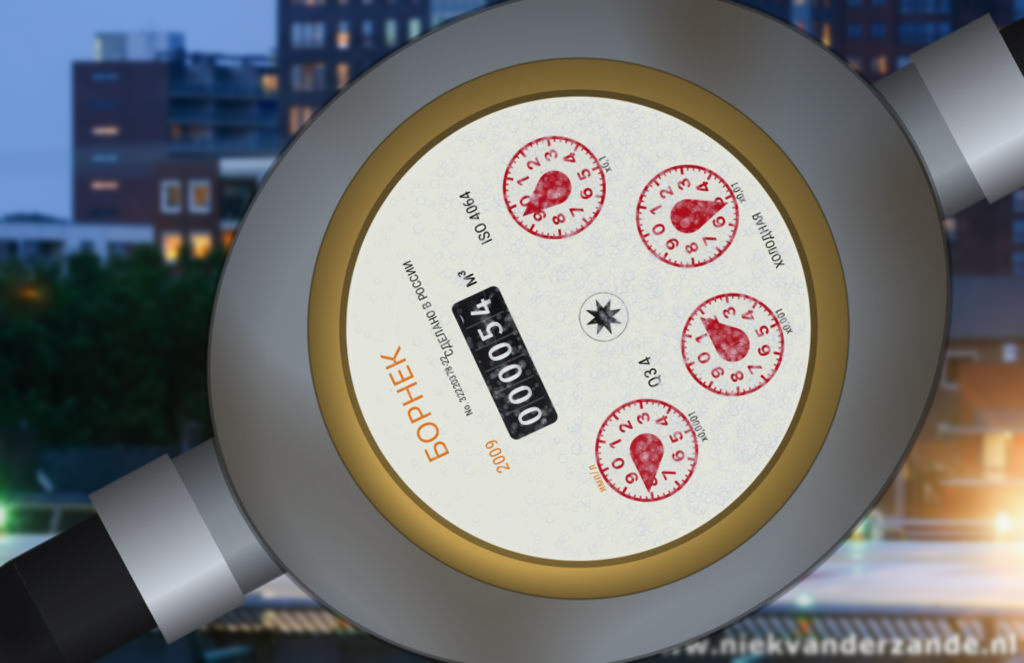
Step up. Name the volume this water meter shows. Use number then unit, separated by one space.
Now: 53.9518 m³
